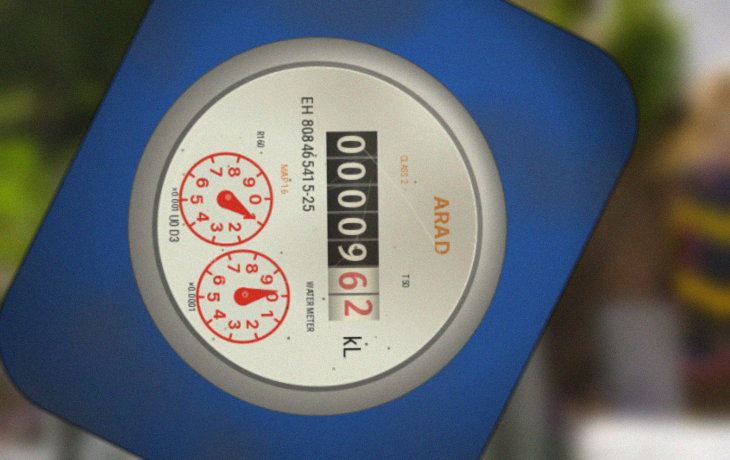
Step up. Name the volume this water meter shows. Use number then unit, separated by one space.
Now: 9.6209 kL
